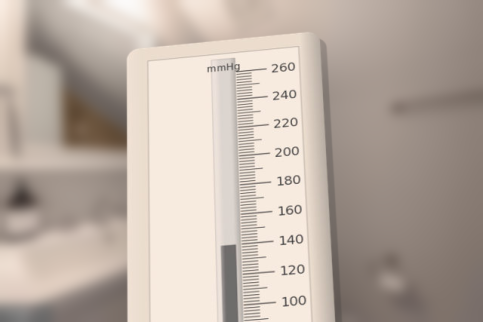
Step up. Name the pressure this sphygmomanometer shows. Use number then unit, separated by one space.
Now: 140 mmHg
